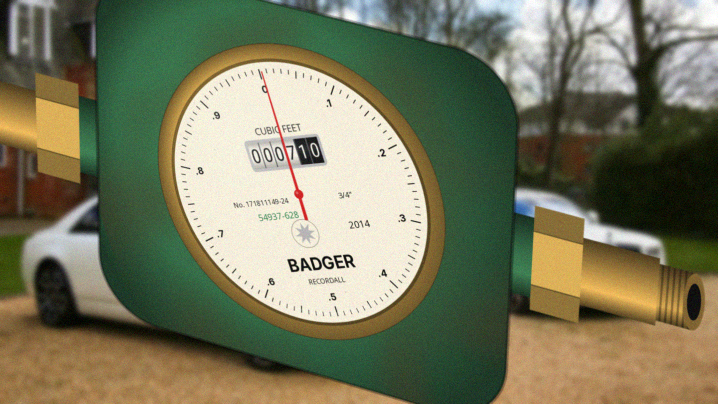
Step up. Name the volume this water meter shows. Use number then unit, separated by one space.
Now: 710.00 ft³
